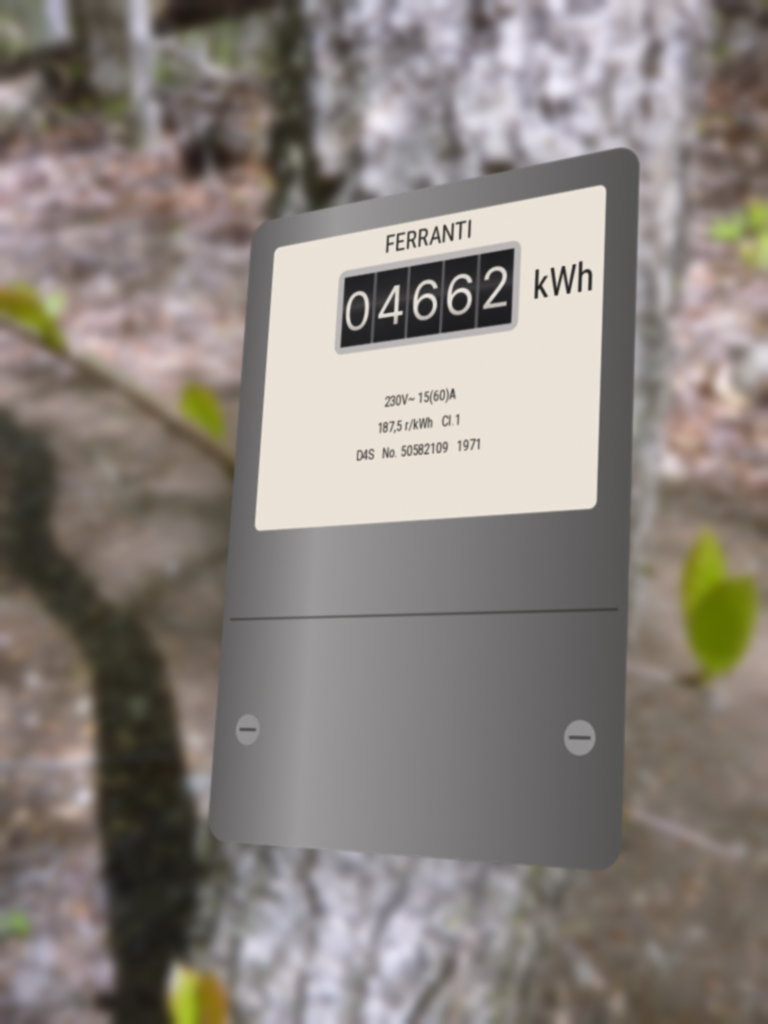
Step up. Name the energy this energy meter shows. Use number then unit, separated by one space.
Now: 4662 kWh
